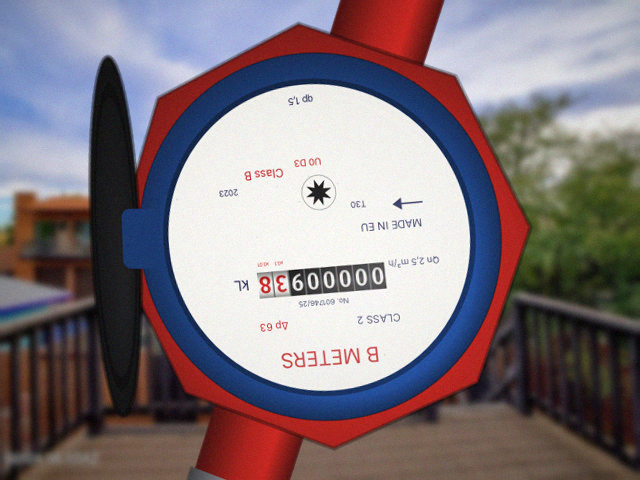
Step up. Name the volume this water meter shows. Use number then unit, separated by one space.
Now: 9.38 kL
